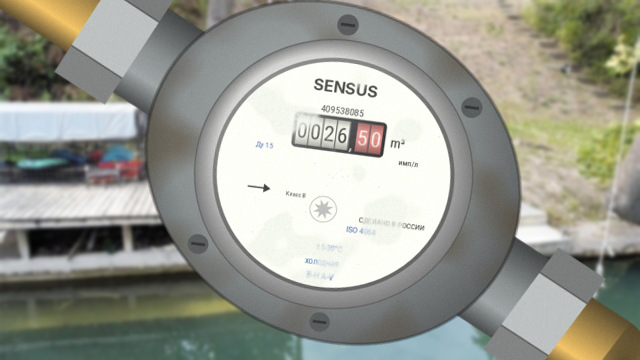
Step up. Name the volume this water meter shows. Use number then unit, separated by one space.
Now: 26.50 m³
